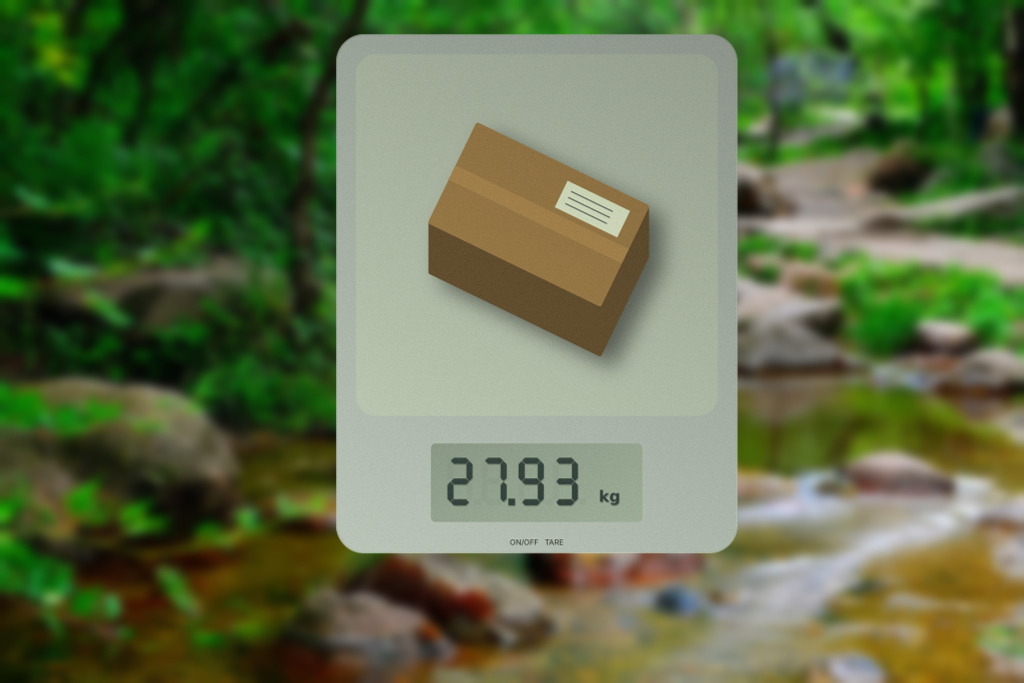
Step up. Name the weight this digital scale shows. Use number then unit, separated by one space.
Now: 27.93 kg
